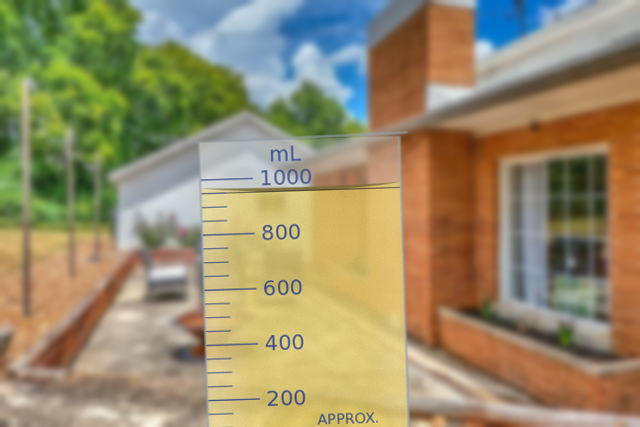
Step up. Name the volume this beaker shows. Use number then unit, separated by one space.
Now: 950 mL
